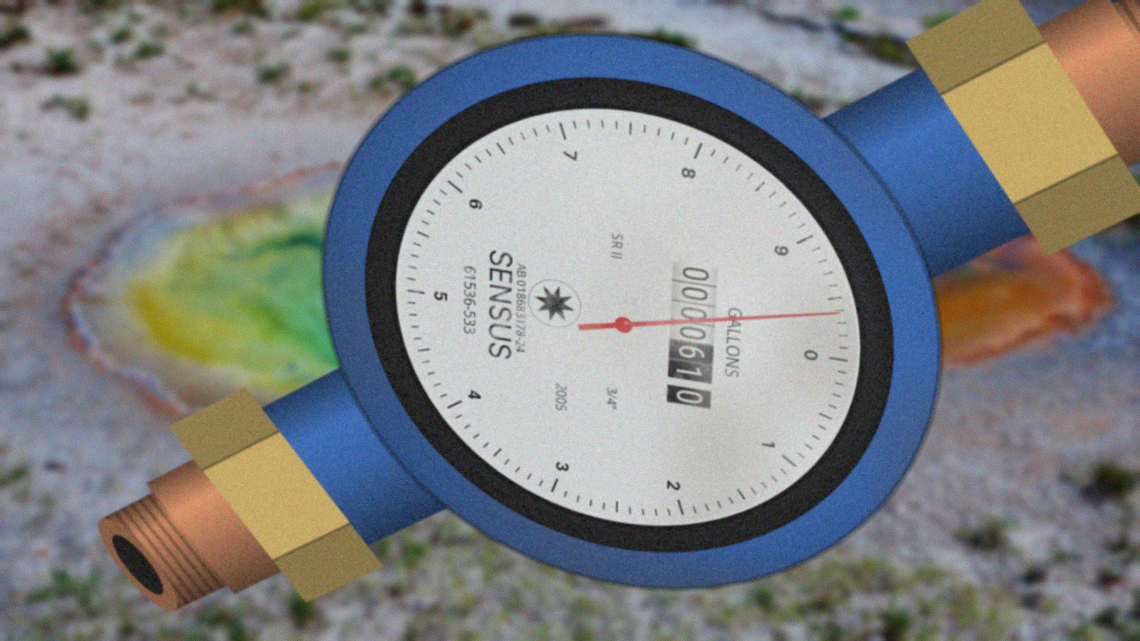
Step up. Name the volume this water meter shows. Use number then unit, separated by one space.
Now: 609.6 gal
